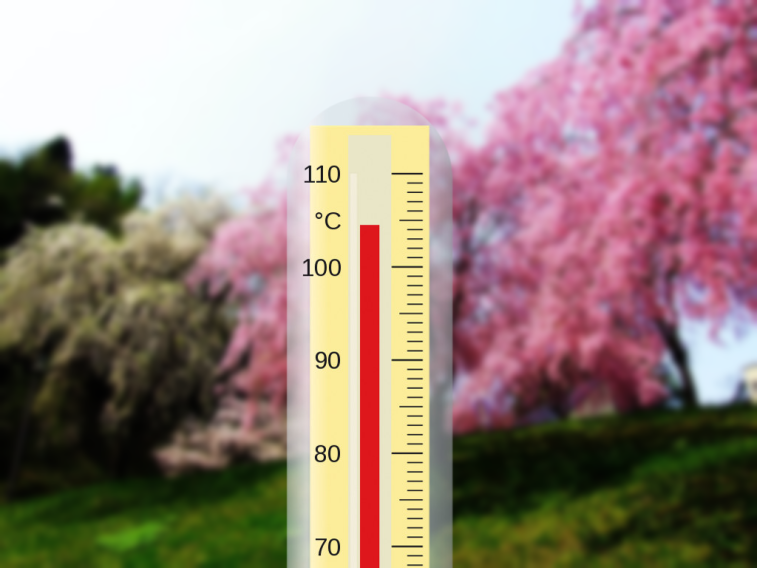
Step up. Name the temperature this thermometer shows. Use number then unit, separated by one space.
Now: 104.5 °C
